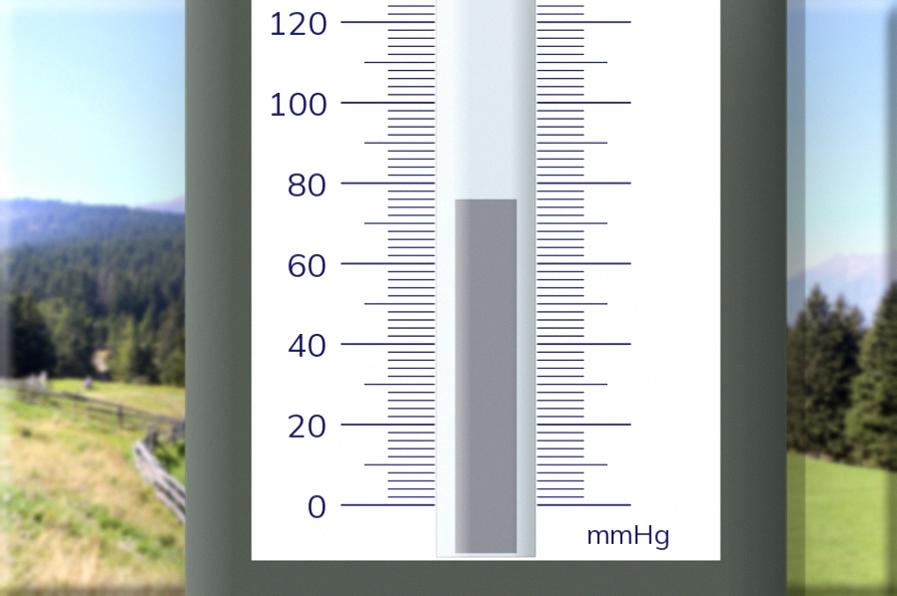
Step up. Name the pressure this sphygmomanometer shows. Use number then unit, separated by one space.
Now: 76 mmHg
